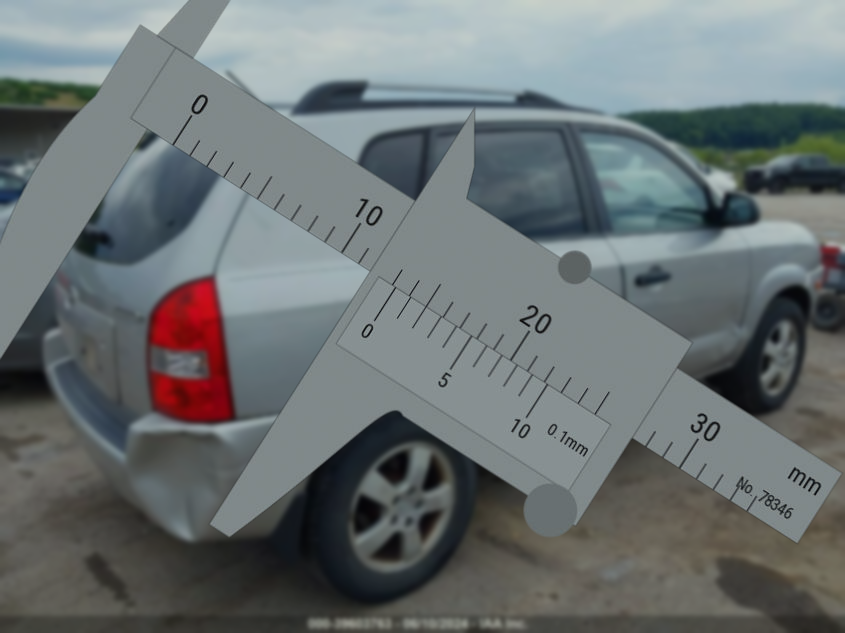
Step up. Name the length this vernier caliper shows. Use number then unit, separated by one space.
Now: 13.2 mm
